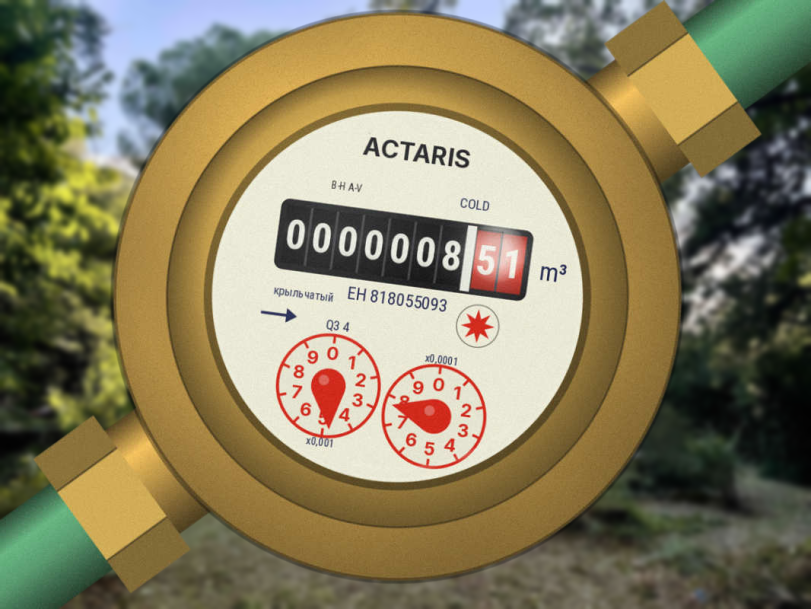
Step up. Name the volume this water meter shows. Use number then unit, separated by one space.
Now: 8.5147 m³
